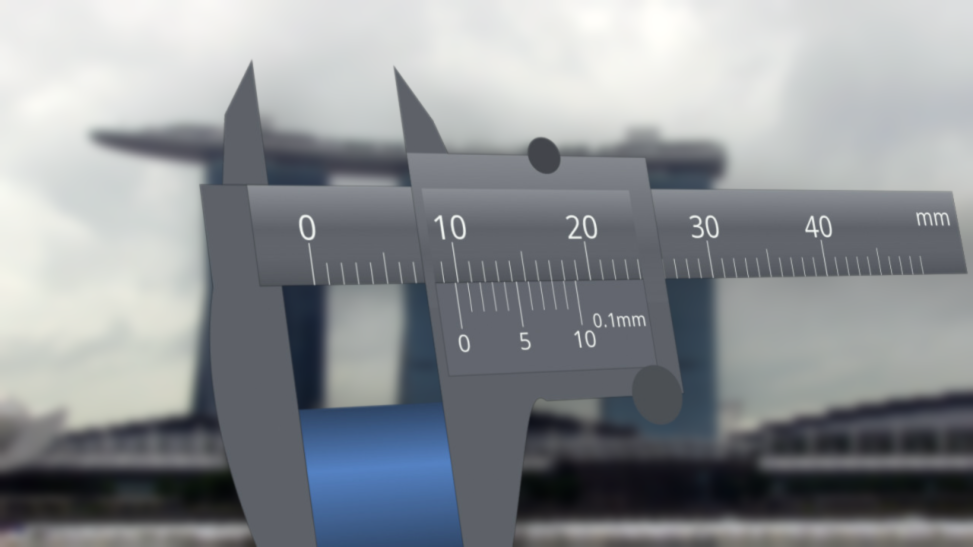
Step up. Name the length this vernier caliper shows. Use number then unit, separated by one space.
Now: 9.8 mm
